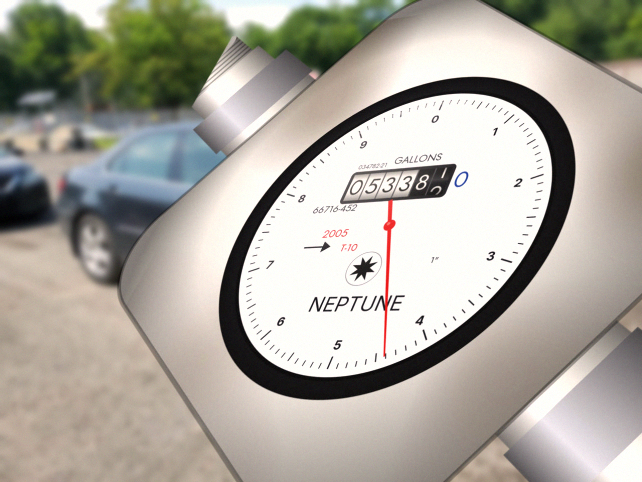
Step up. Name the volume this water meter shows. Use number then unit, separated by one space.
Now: 533814.4 gal
